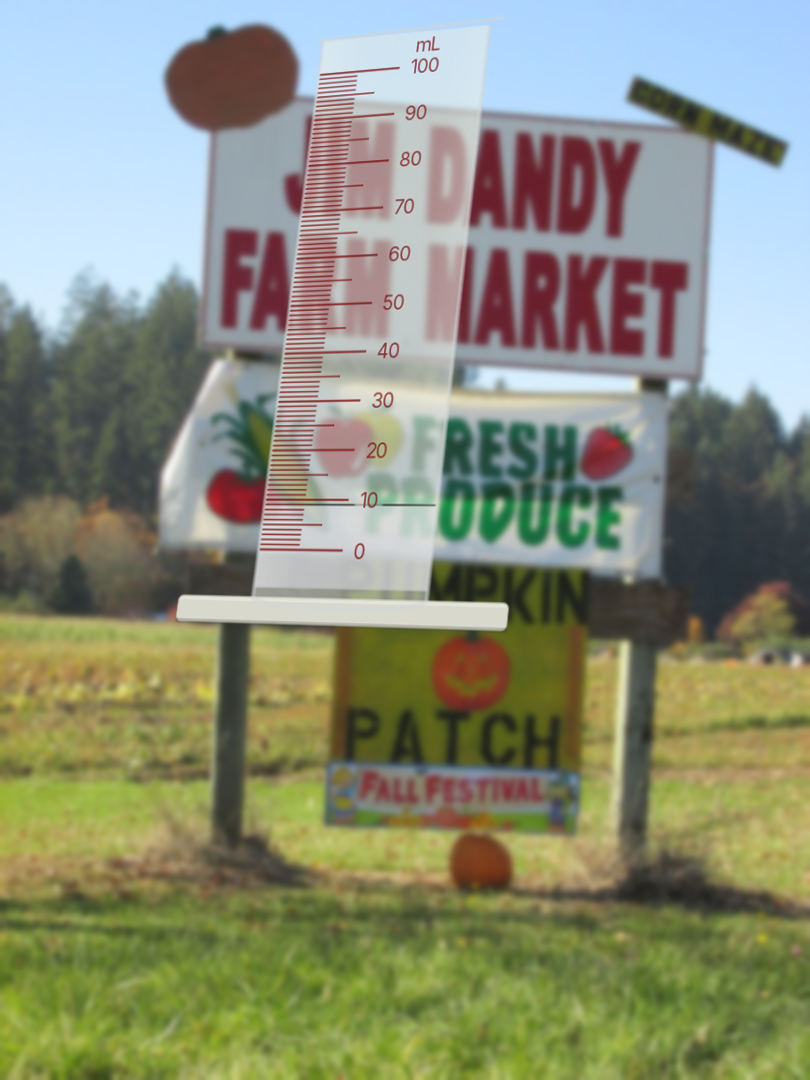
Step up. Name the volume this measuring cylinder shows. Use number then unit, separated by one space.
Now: 9 mL
